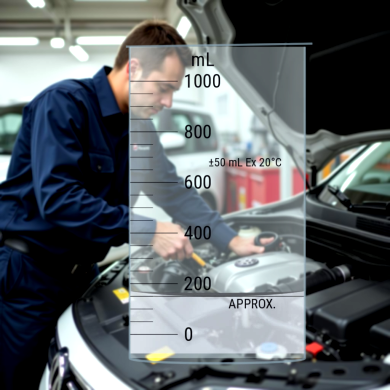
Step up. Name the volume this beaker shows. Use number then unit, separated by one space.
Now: 150 mL
